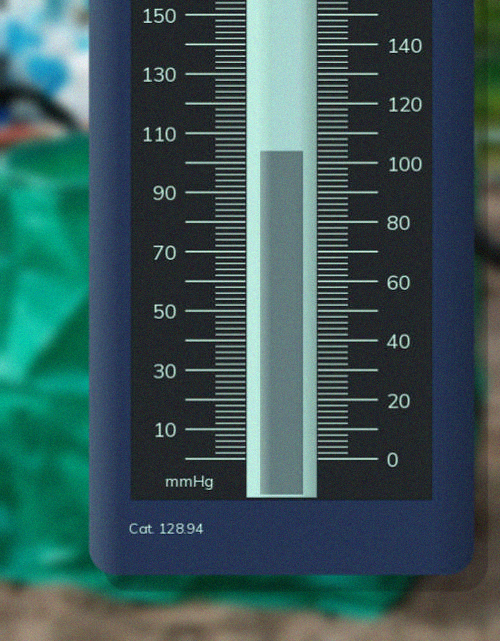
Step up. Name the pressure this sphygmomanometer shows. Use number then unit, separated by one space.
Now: 104 mmHg
